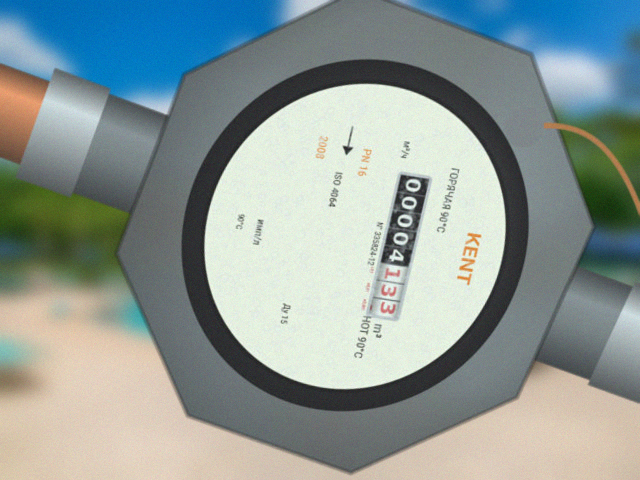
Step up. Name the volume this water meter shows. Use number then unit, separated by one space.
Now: 4.133 m³
